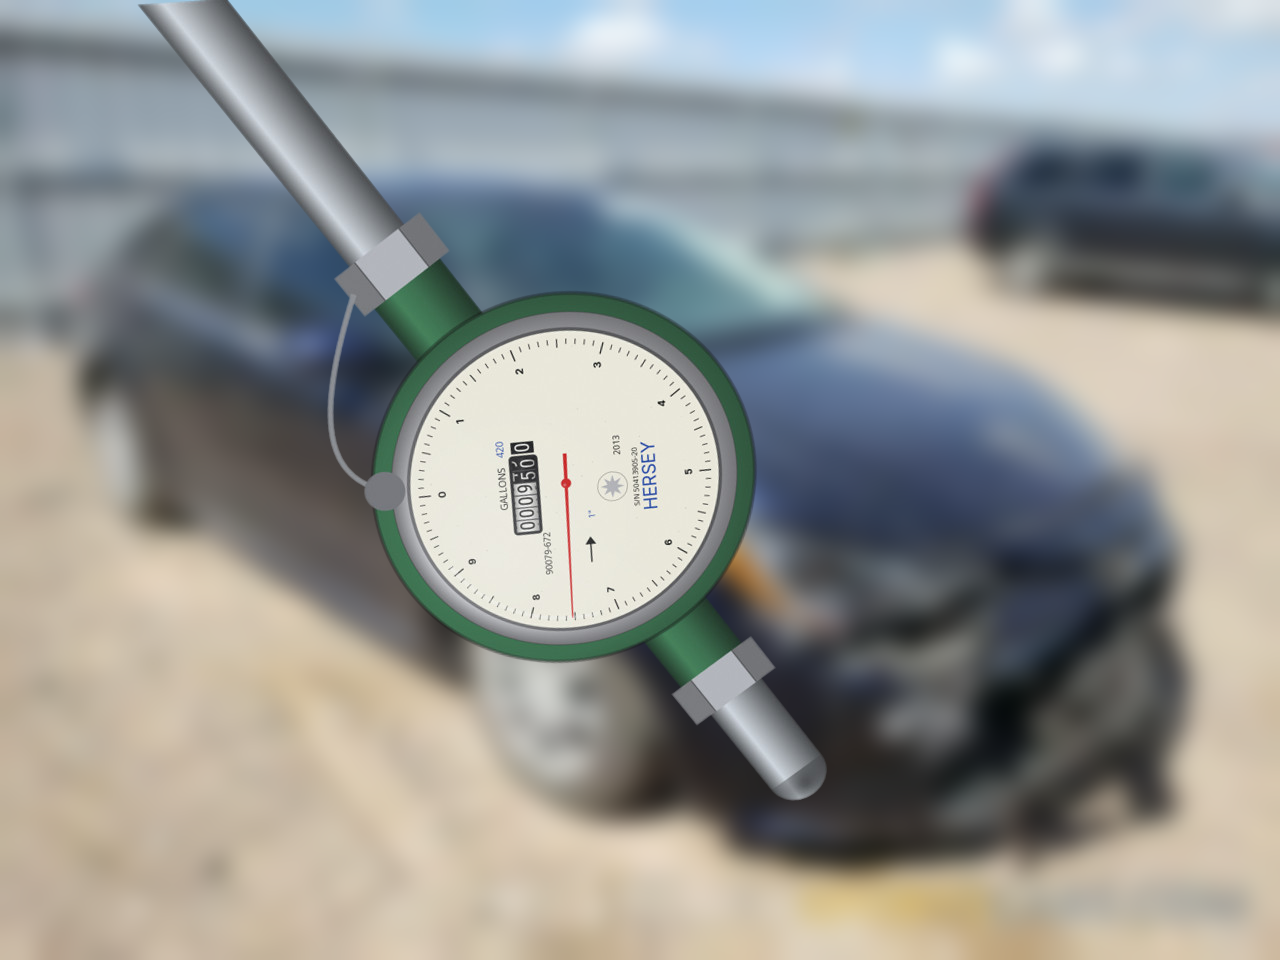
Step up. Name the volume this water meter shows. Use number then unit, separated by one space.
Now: 9497.5 gal
